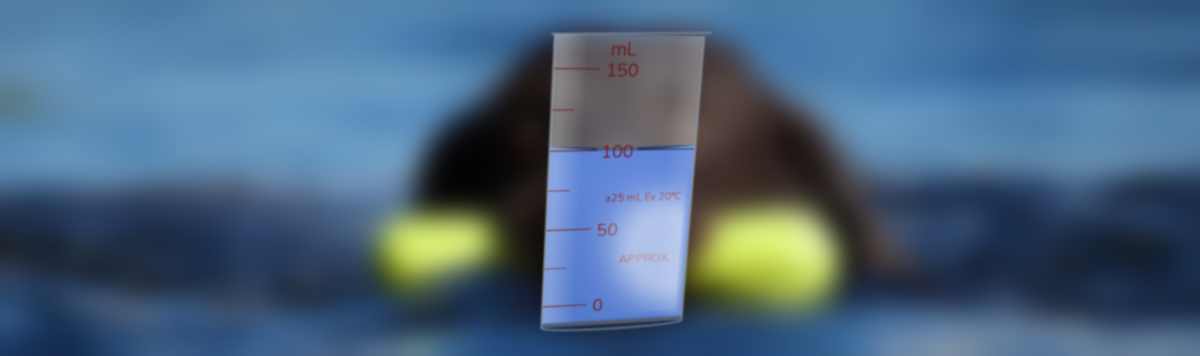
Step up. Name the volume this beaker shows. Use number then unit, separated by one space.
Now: 100 mL
